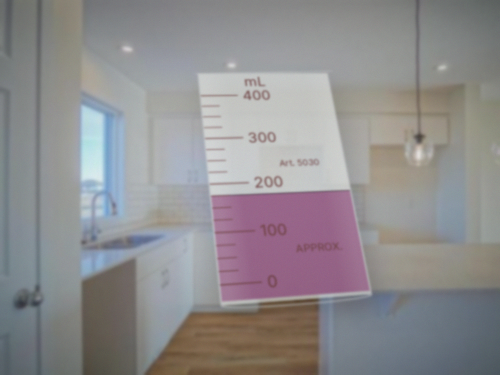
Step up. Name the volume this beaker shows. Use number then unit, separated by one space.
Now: 175 mL
